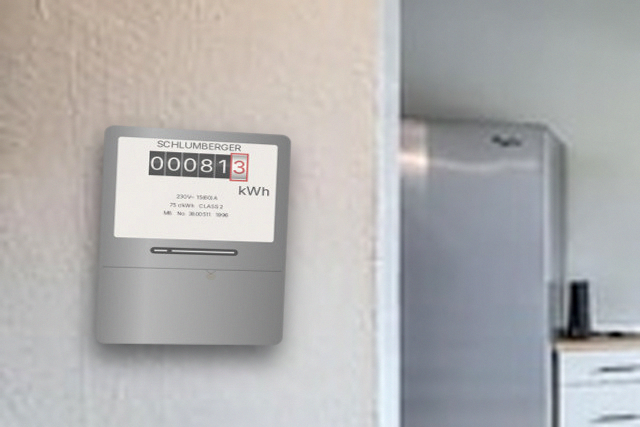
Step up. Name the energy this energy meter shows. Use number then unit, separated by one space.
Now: 81.3 kWh
